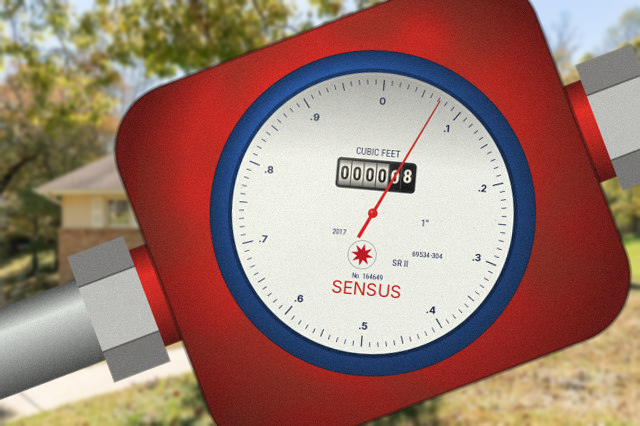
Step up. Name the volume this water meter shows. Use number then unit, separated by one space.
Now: 8.07 ft³
